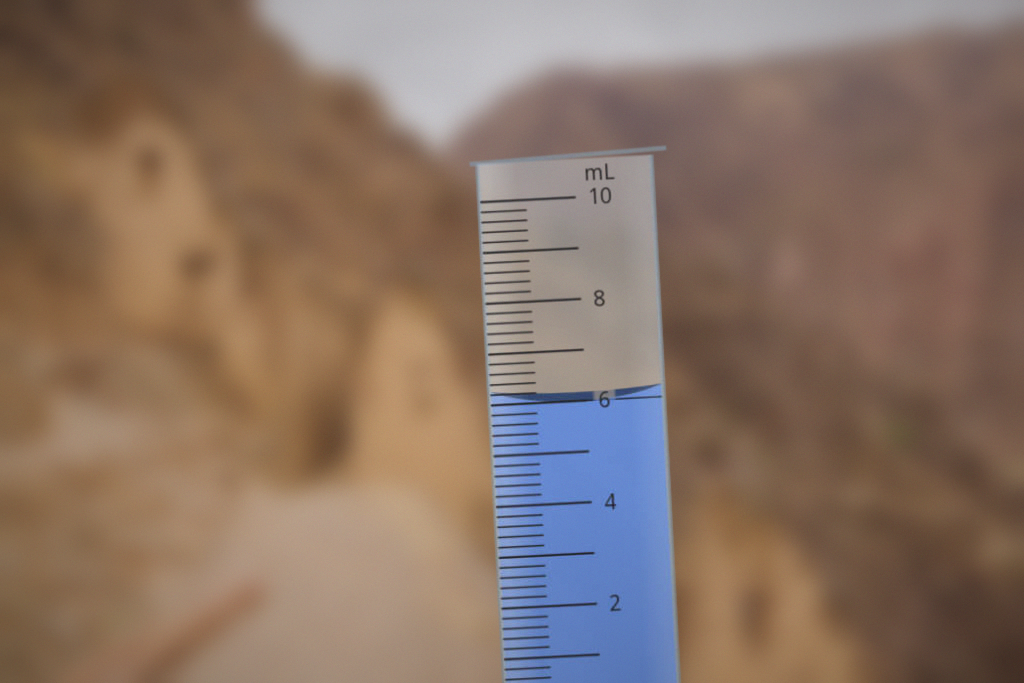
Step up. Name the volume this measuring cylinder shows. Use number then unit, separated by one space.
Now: 6 mL
